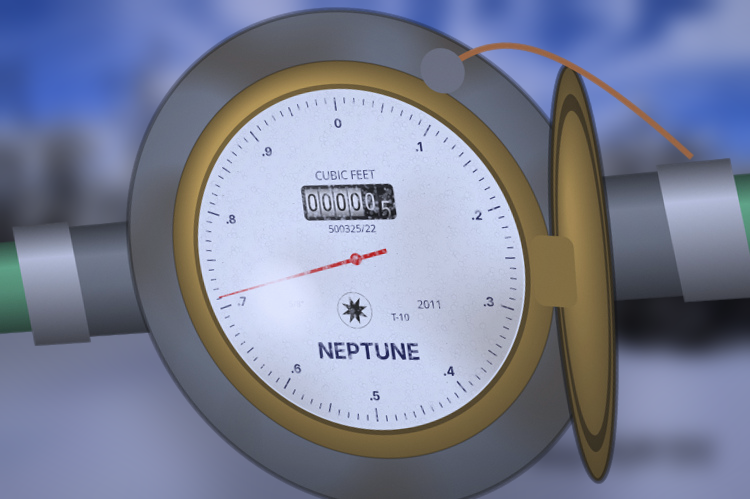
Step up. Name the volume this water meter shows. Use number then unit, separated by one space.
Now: 4.71 ft³
